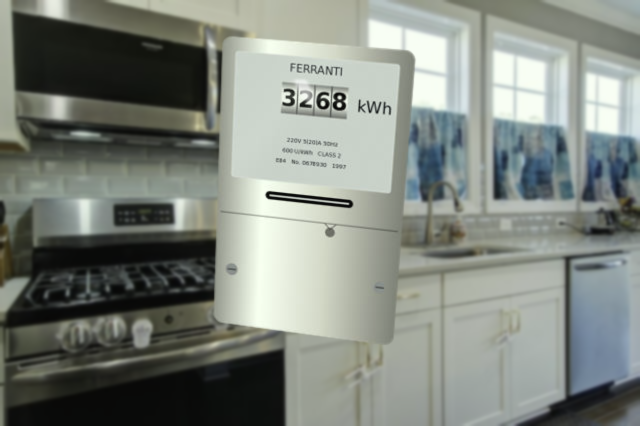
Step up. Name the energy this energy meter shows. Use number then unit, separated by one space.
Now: 3268 kWh
